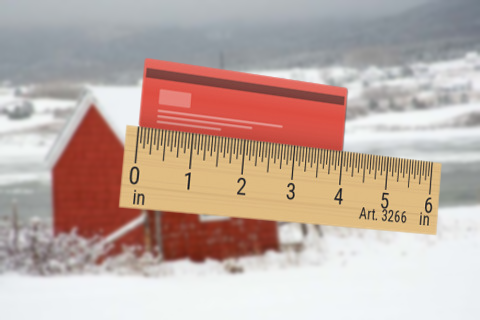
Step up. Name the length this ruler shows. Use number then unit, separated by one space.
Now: 4 in
